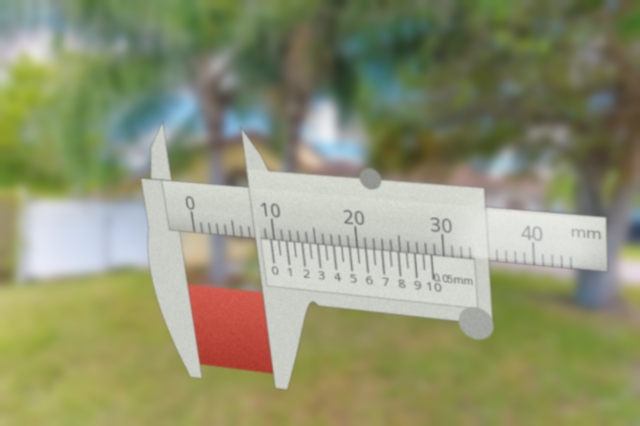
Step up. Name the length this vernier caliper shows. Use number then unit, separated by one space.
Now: 9.6 mm
